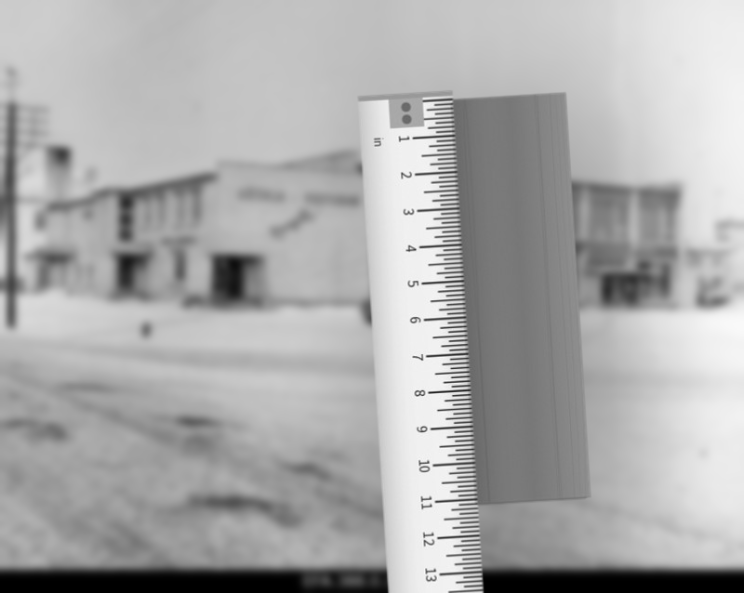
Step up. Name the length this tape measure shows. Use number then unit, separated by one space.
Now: 11.125 in
